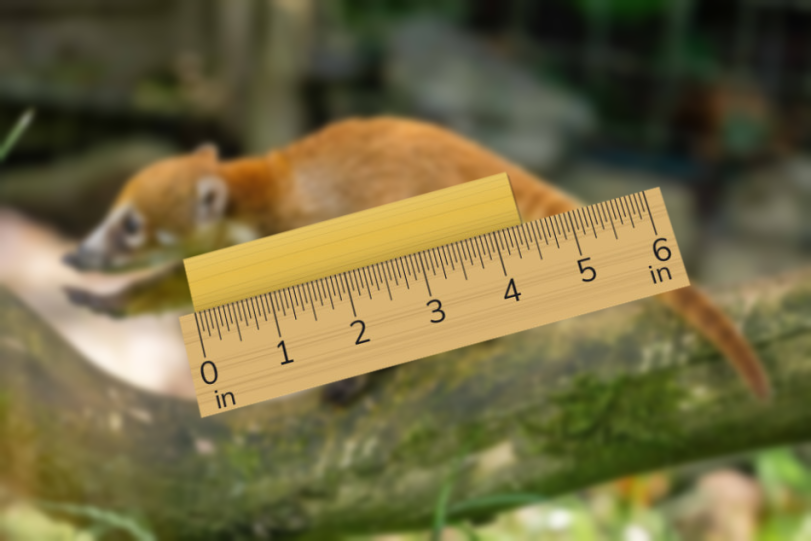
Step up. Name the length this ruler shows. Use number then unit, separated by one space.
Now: 4.375 in
